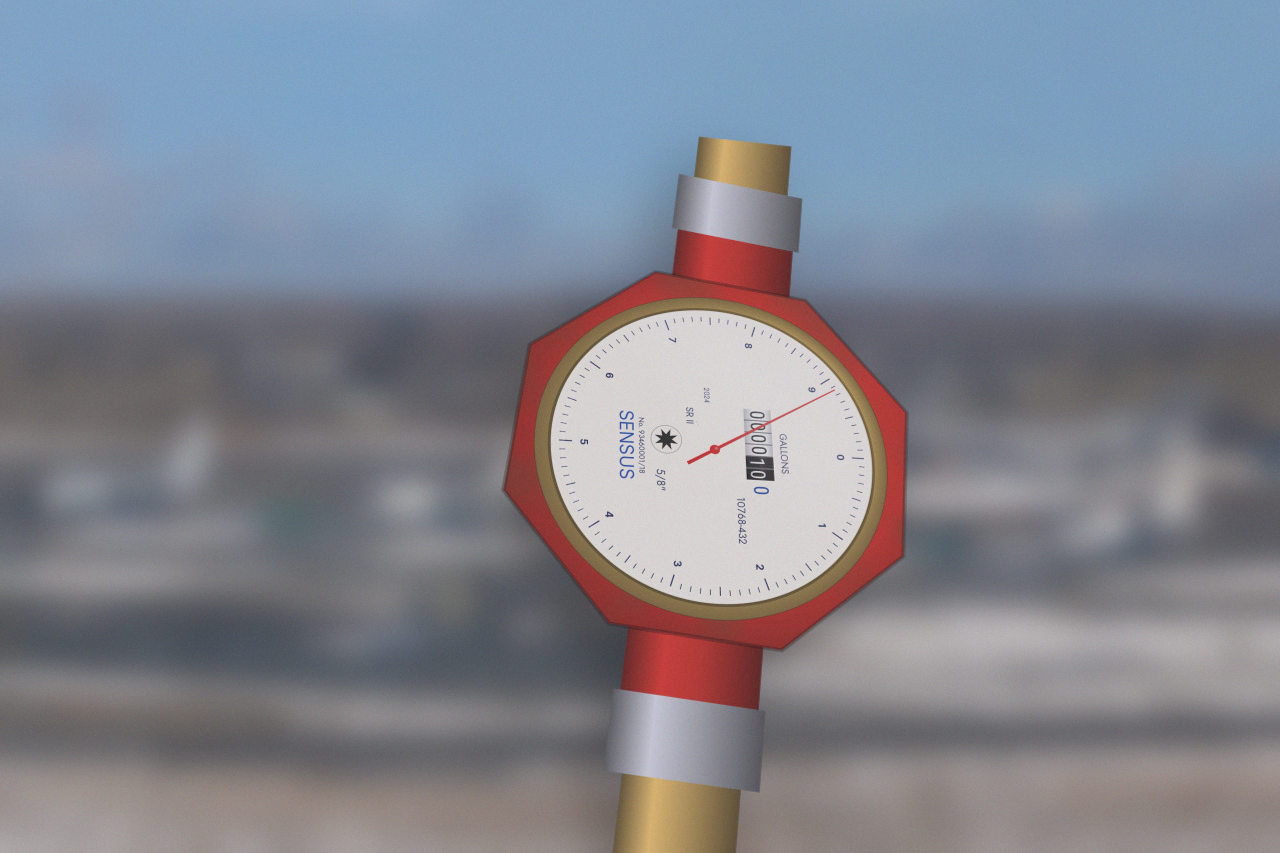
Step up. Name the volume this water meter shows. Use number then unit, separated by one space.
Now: 99.1 gal
